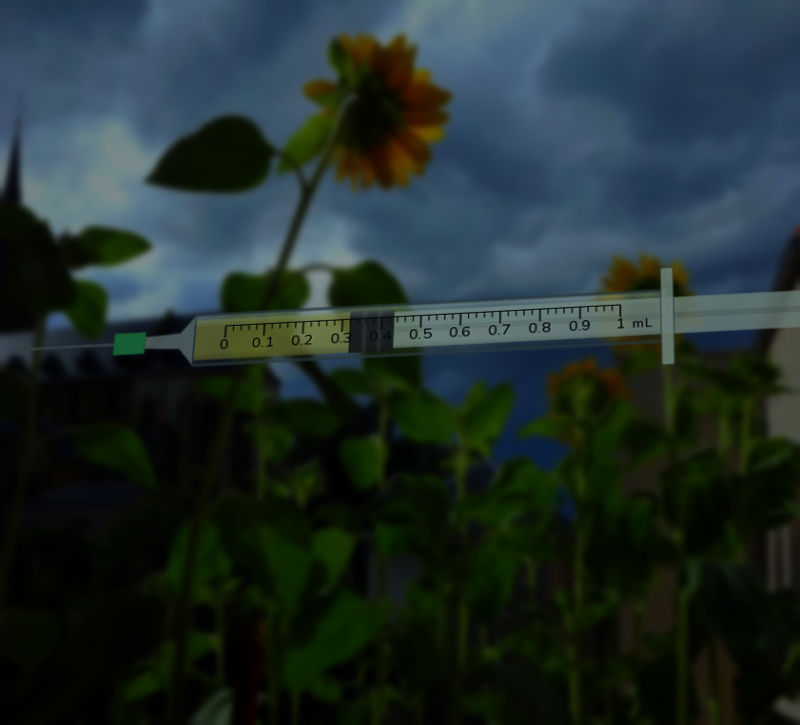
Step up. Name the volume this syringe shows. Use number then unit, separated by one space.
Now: 0.32 mL
